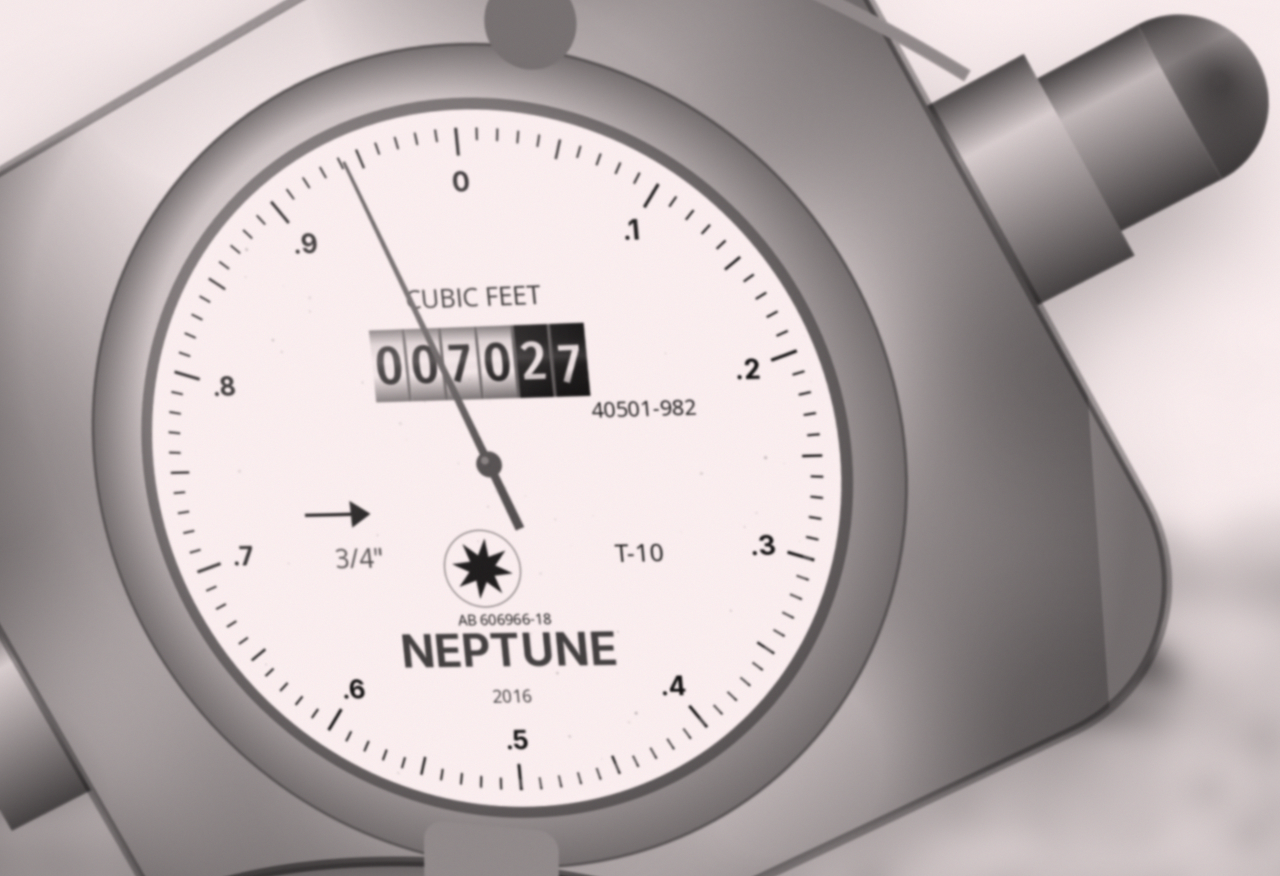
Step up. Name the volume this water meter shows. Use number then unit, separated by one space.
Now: 7026.94 ft³
